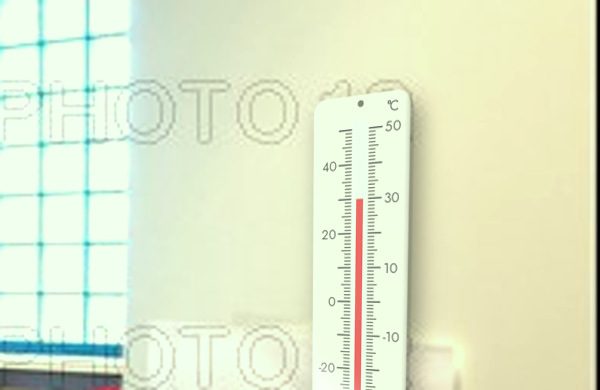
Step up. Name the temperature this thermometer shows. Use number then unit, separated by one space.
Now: 30 °C
